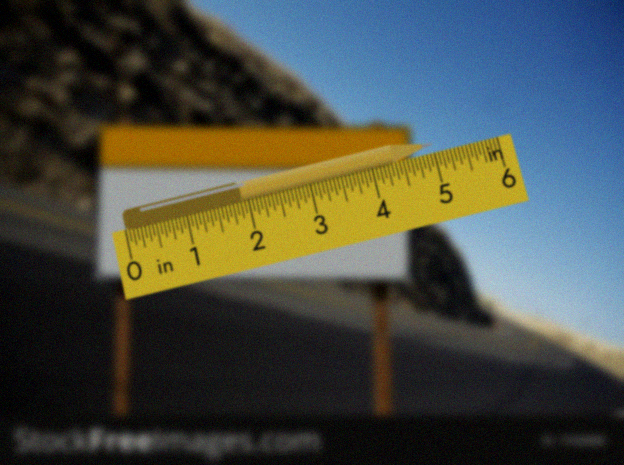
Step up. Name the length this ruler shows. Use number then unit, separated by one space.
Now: 5 in
